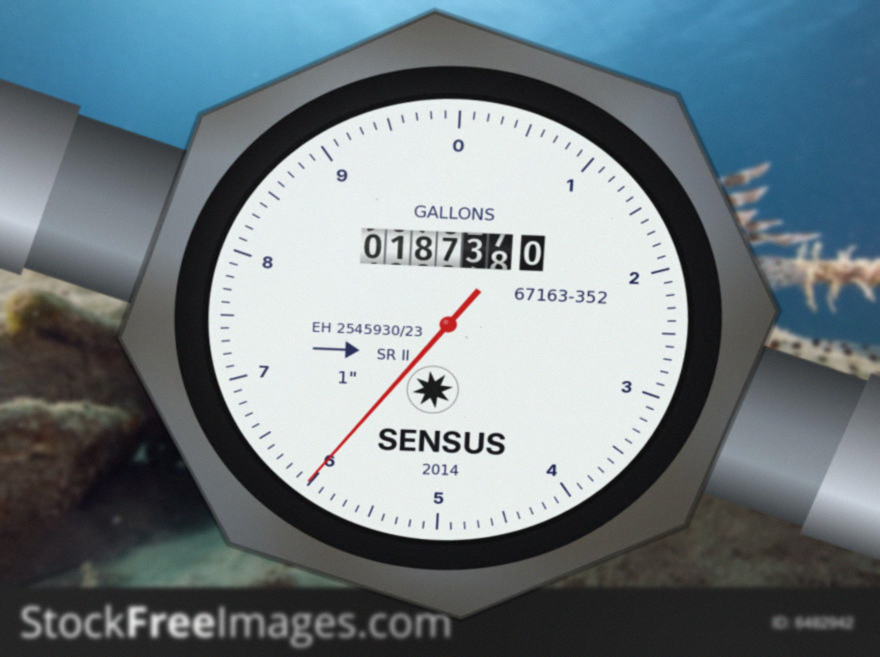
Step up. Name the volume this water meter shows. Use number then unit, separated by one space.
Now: 187376.0 gal
